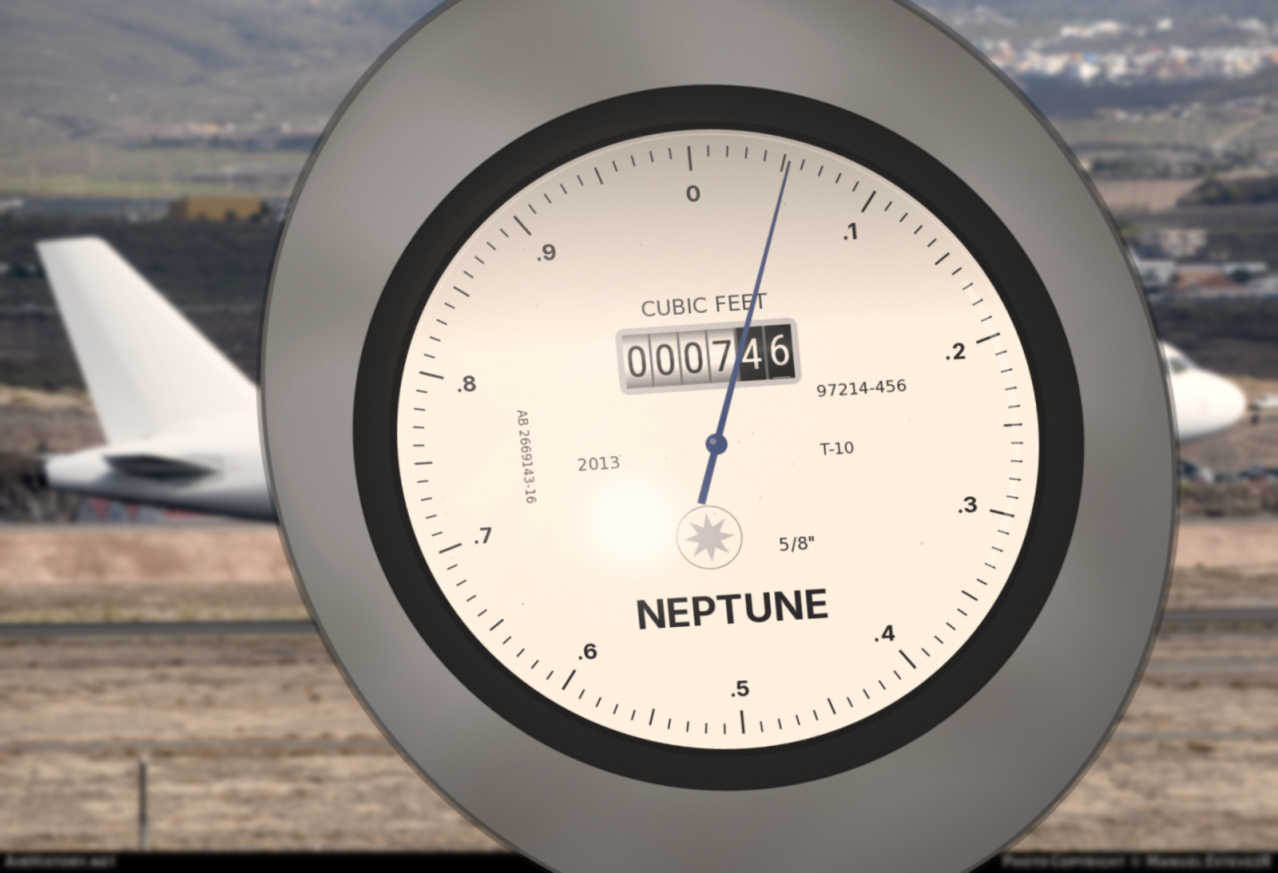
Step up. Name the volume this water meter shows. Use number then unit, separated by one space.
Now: 746.05 ft³
